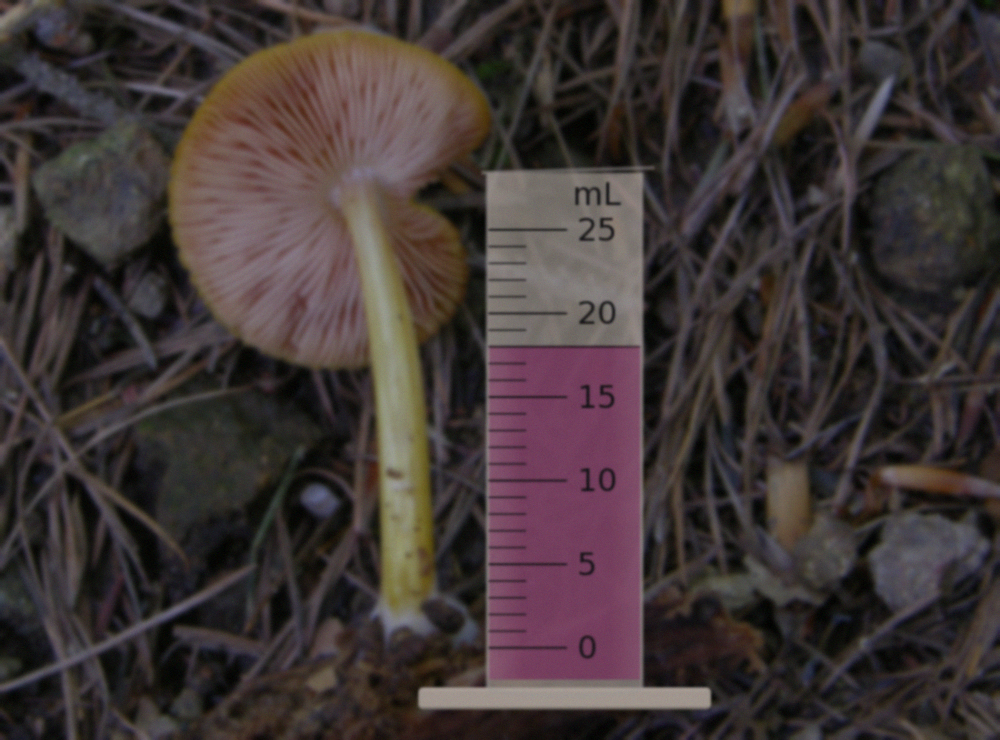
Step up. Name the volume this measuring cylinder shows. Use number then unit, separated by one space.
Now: 18 mL
